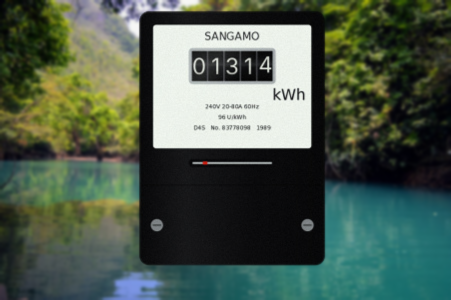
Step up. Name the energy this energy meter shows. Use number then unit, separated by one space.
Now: 1314 kWh
